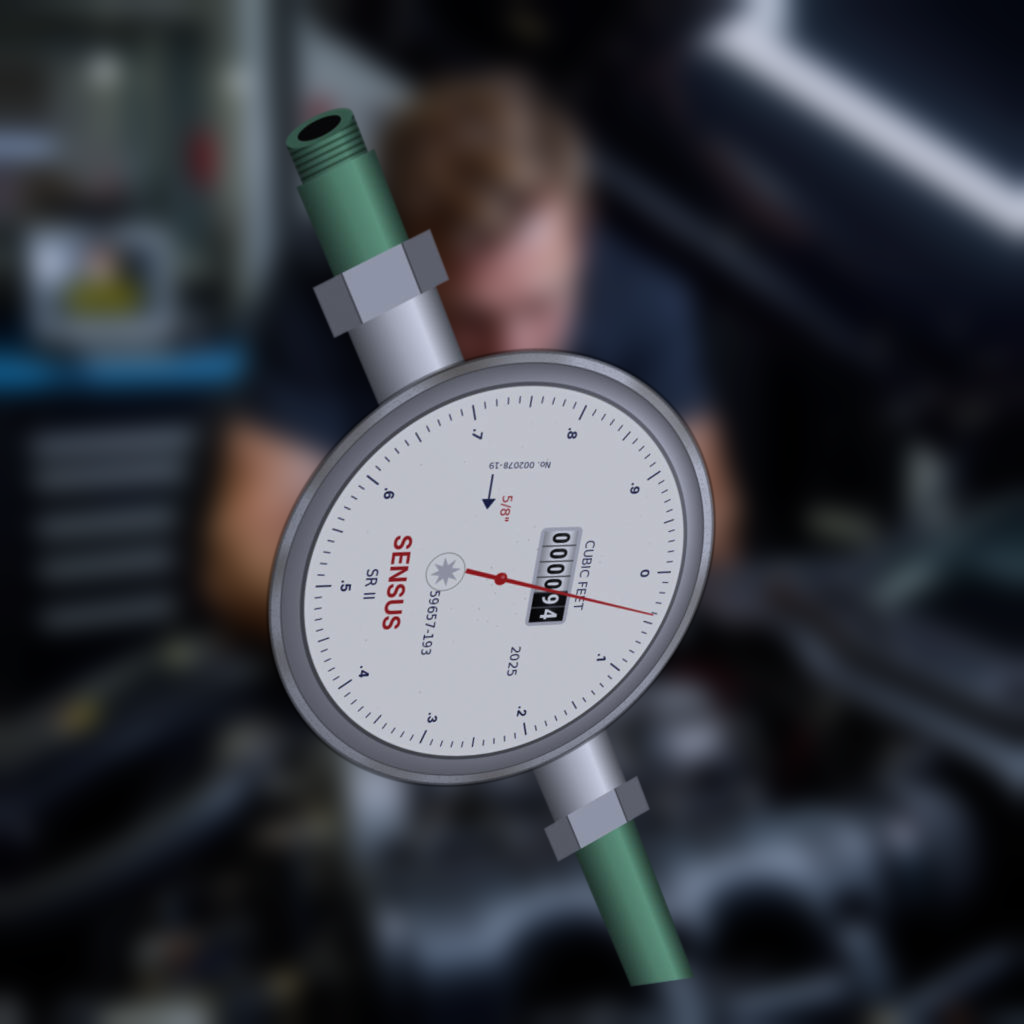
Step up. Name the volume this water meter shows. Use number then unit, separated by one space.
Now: 94.04 ft³
